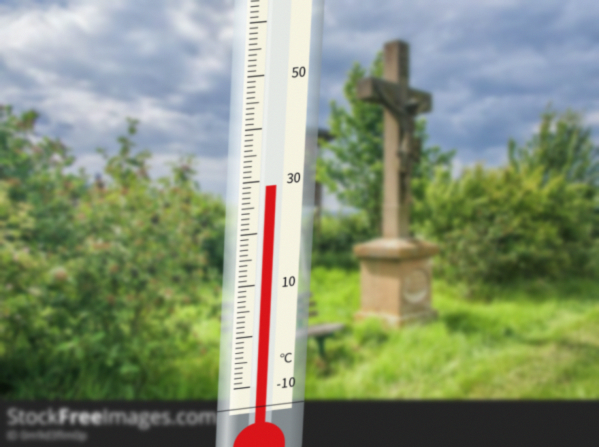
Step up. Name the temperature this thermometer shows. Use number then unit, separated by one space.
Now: 29 °C
